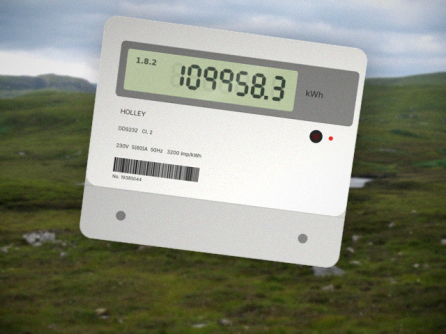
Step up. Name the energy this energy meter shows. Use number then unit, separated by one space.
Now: 109958.3 kWh
